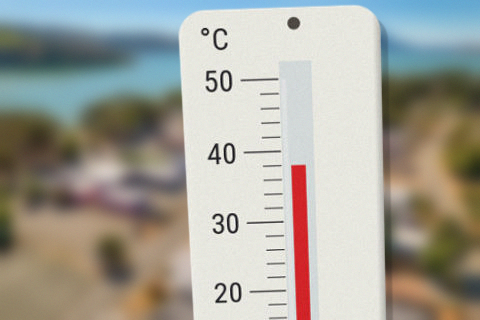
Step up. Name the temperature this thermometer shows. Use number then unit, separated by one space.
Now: 38 °C
